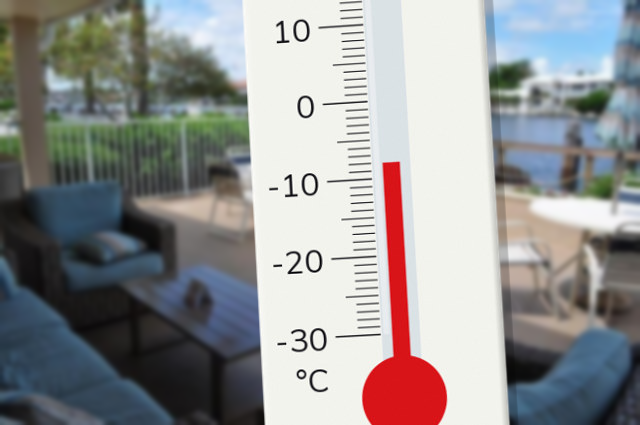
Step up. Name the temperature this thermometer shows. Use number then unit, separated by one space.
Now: -8 °C
